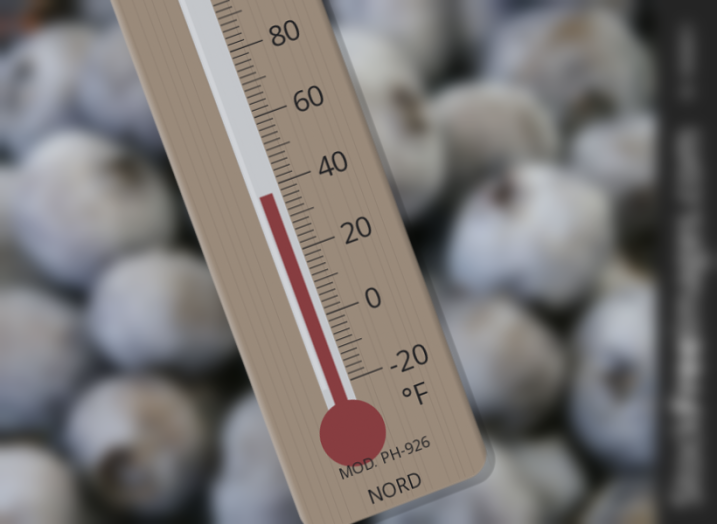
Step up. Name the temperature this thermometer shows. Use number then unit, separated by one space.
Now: 38 °F
